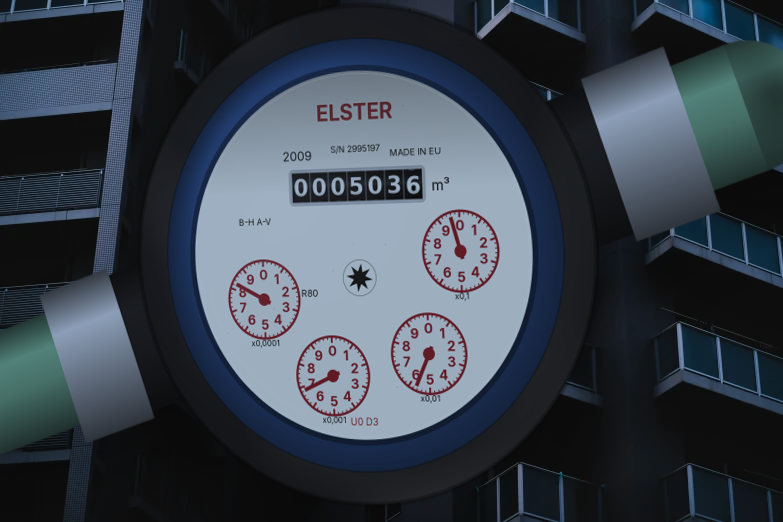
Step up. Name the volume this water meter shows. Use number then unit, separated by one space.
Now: 5035.9568 m³
